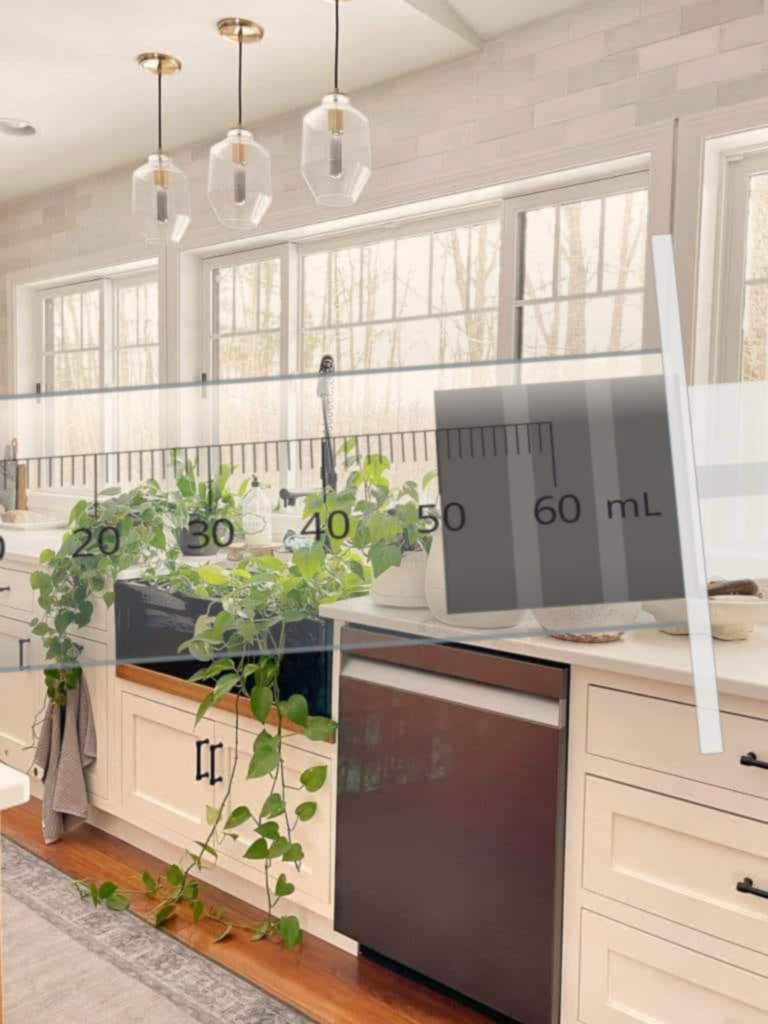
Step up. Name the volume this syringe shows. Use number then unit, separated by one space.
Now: 50 mL
